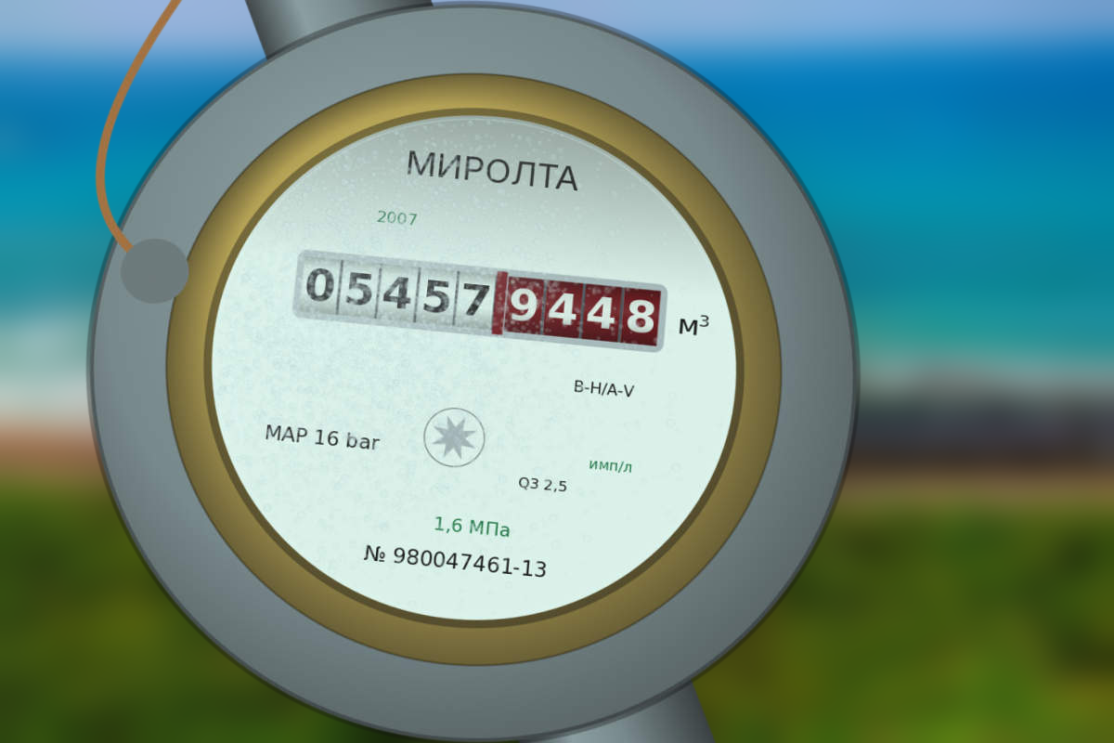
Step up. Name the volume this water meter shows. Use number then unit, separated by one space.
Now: 5457.9448 m³
